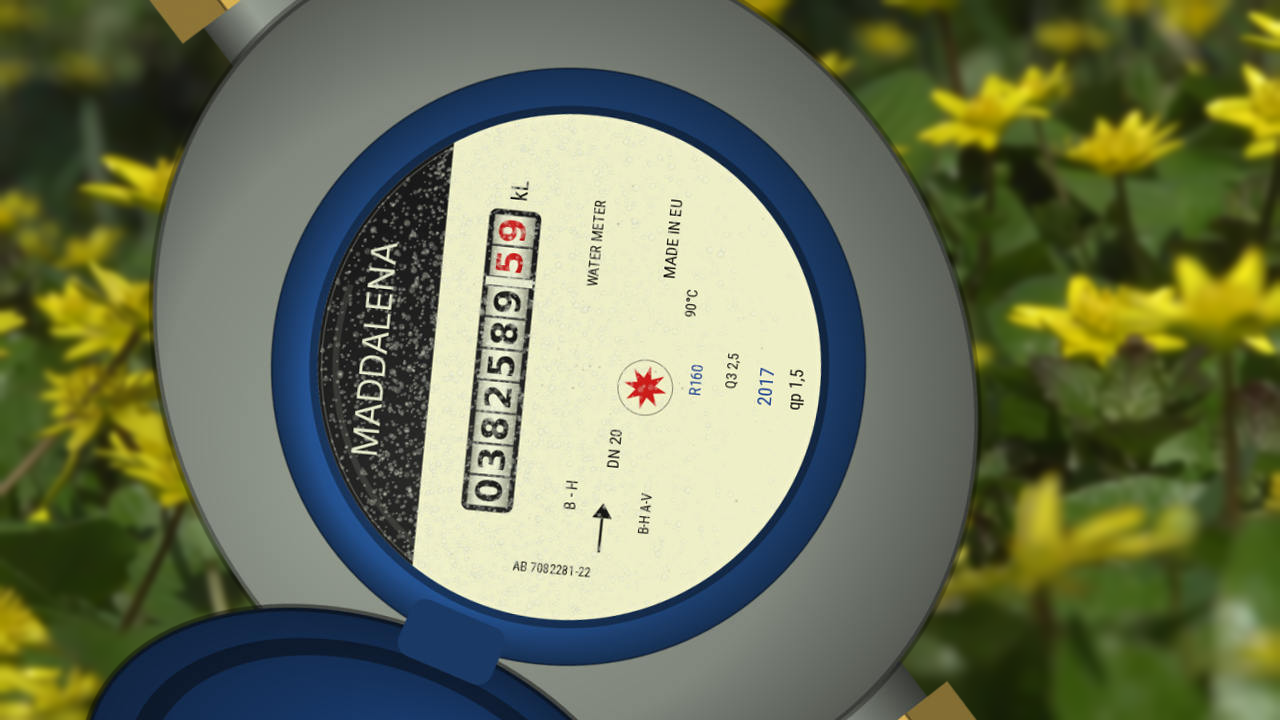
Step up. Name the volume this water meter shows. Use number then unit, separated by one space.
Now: 382589.59 kL
